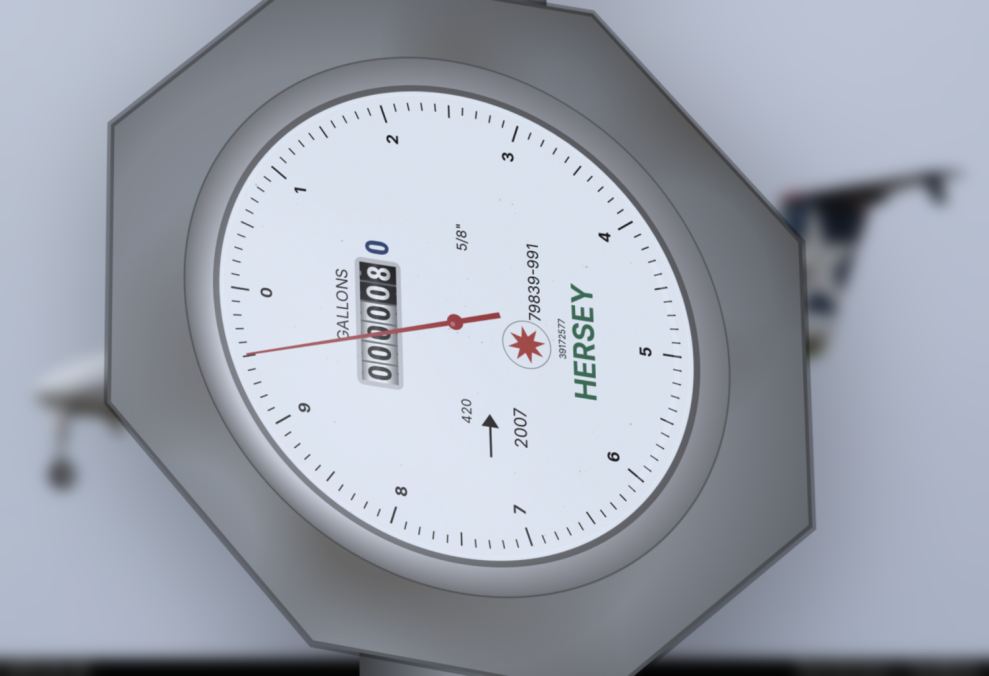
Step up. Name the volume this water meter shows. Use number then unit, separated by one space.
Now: 79.5 gal
